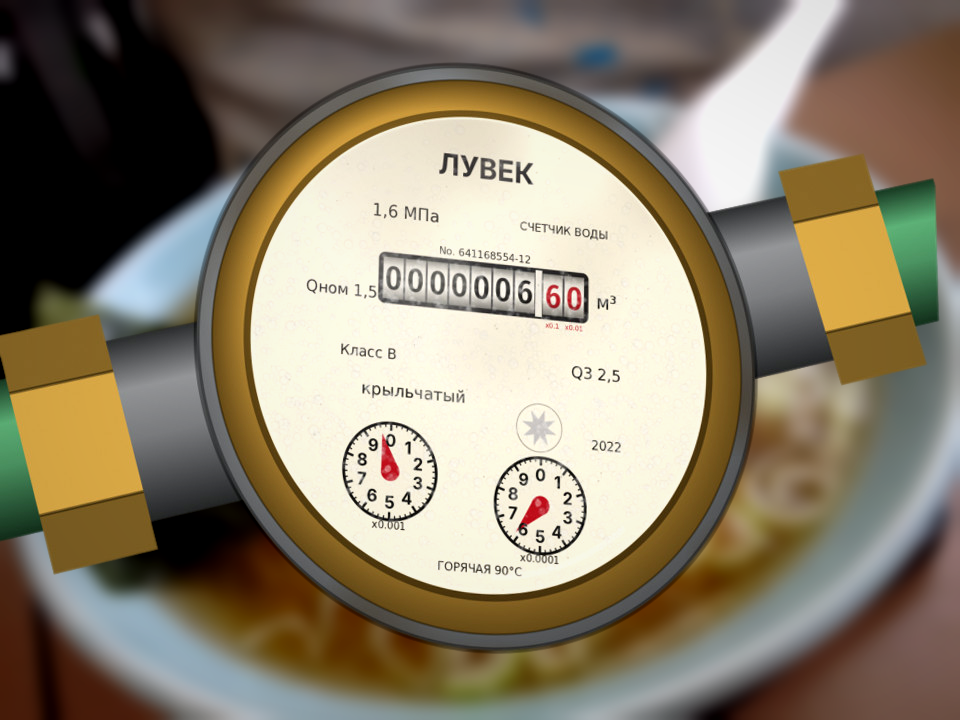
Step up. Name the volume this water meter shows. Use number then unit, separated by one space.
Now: 6.5996 m³
